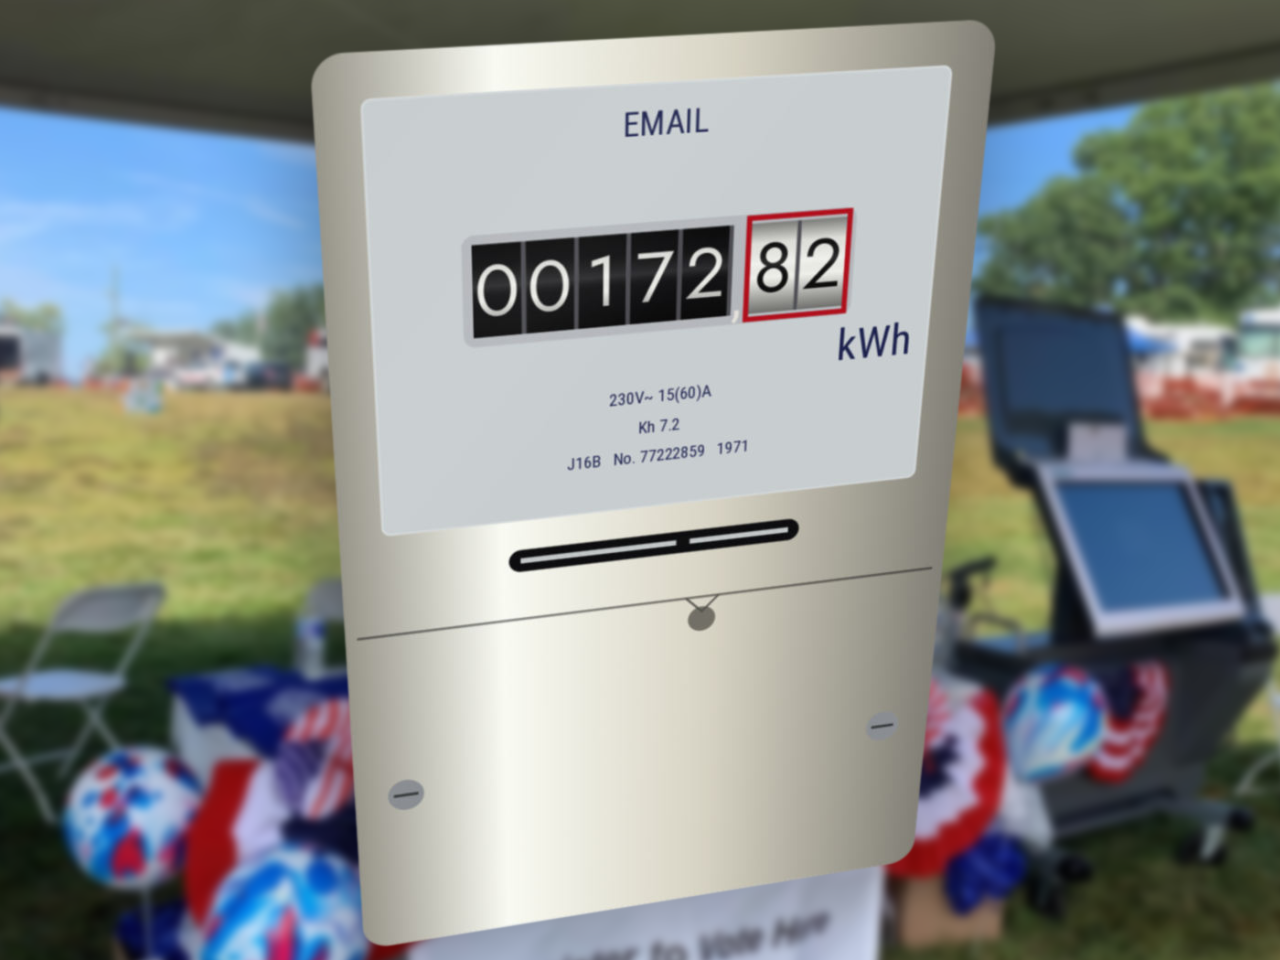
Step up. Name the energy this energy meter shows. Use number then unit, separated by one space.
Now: 172.82 kWh
